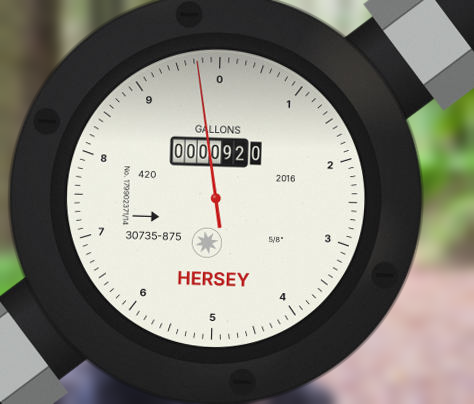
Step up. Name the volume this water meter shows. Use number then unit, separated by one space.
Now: 919.7 gal
